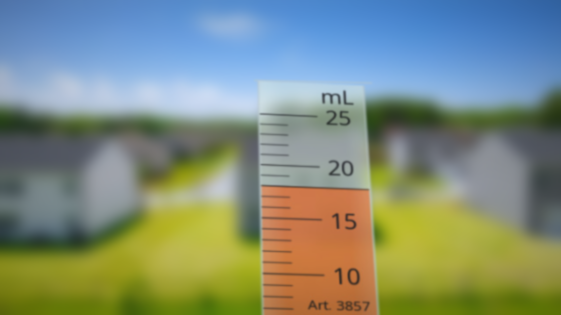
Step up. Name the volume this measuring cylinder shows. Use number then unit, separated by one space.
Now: 18 mL
